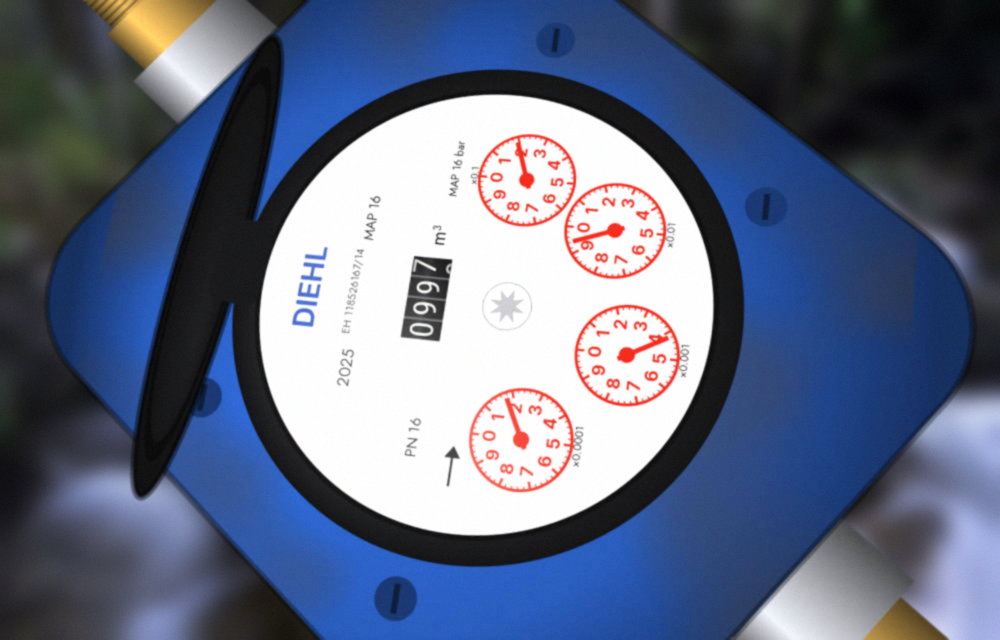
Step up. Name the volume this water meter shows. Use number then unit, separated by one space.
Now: 997.1941 m³
